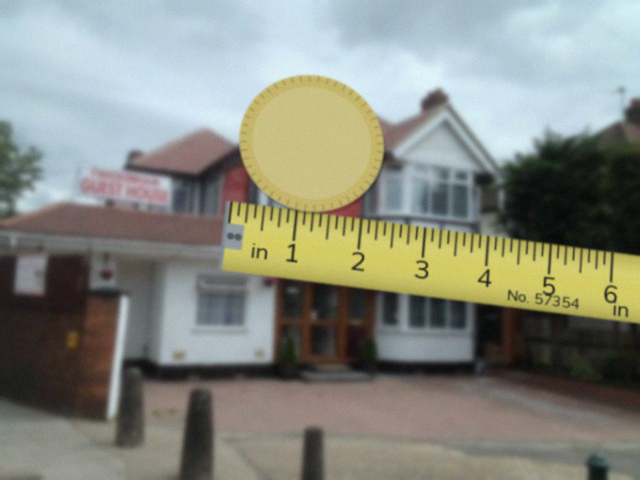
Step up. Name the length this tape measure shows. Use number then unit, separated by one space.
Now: 2.25 in
